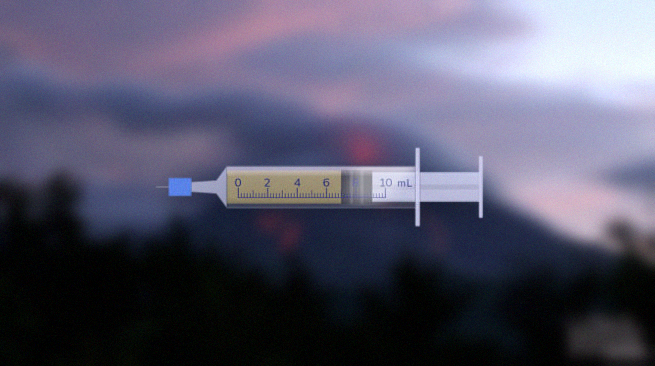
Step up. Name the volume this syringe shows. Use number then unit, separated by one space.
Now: 7 mL
